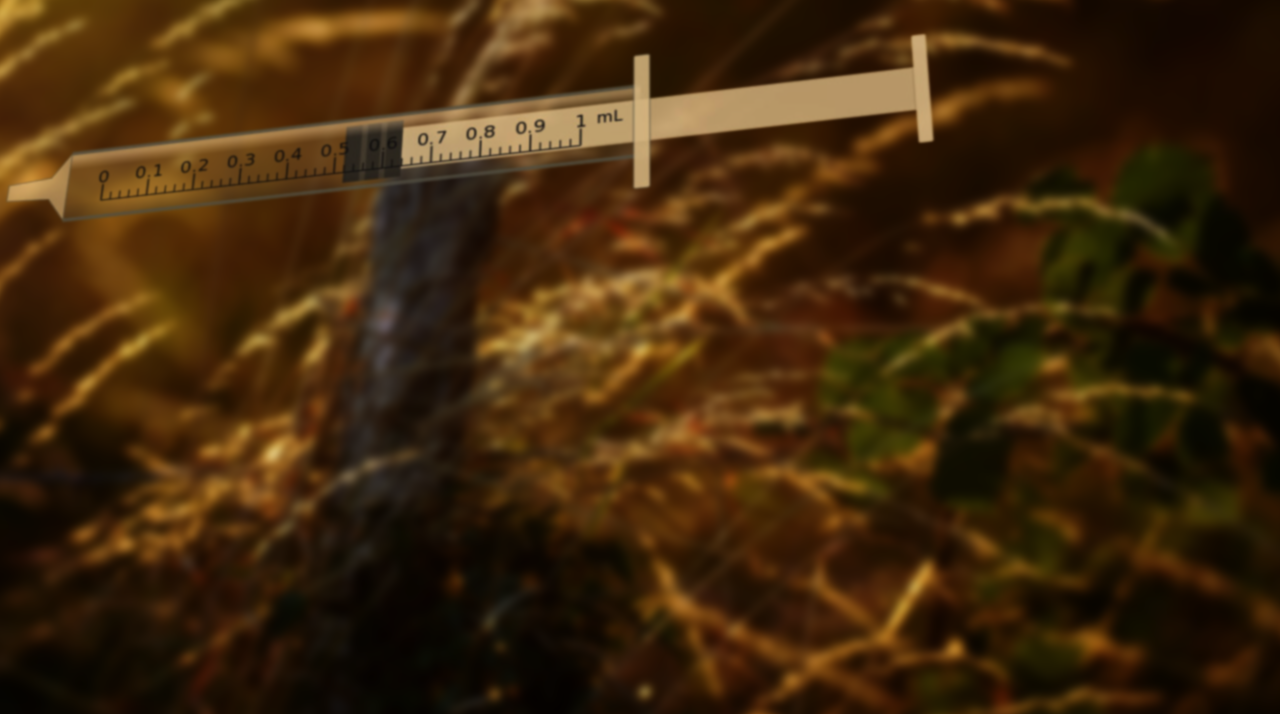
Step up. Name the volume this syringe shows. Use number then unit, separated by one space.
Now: 0.52 mL
